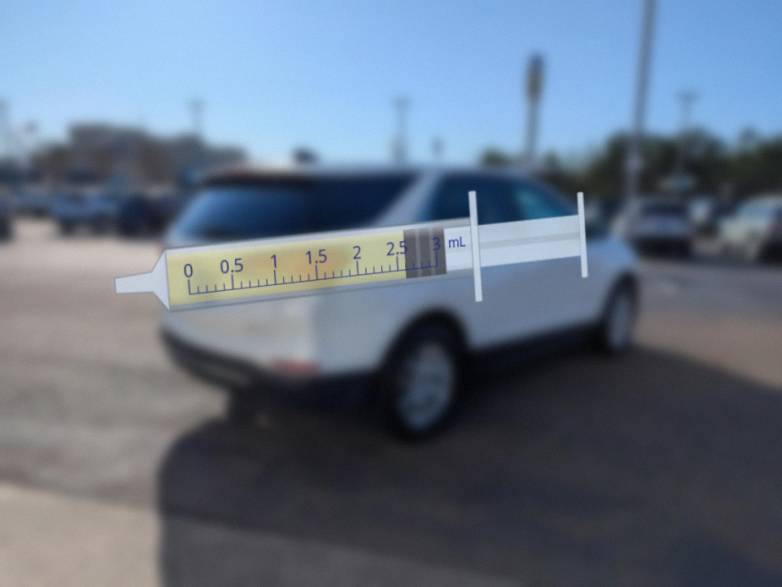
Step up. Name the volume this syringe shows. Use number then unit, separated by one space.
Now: 2.6 mL
